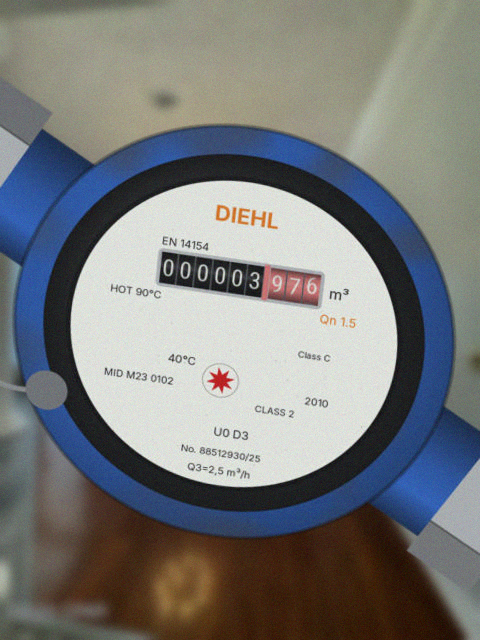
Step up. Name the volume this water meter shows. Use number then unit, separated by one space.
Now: 3.976 m³
